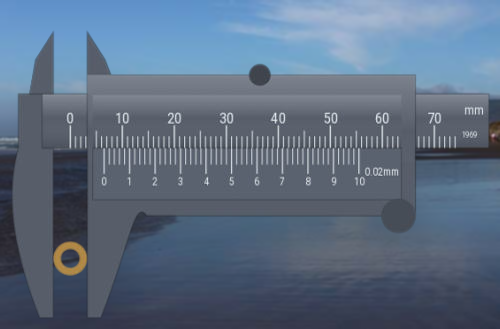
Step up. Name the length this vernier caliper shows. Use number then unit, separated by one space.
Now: 6.5 mm
